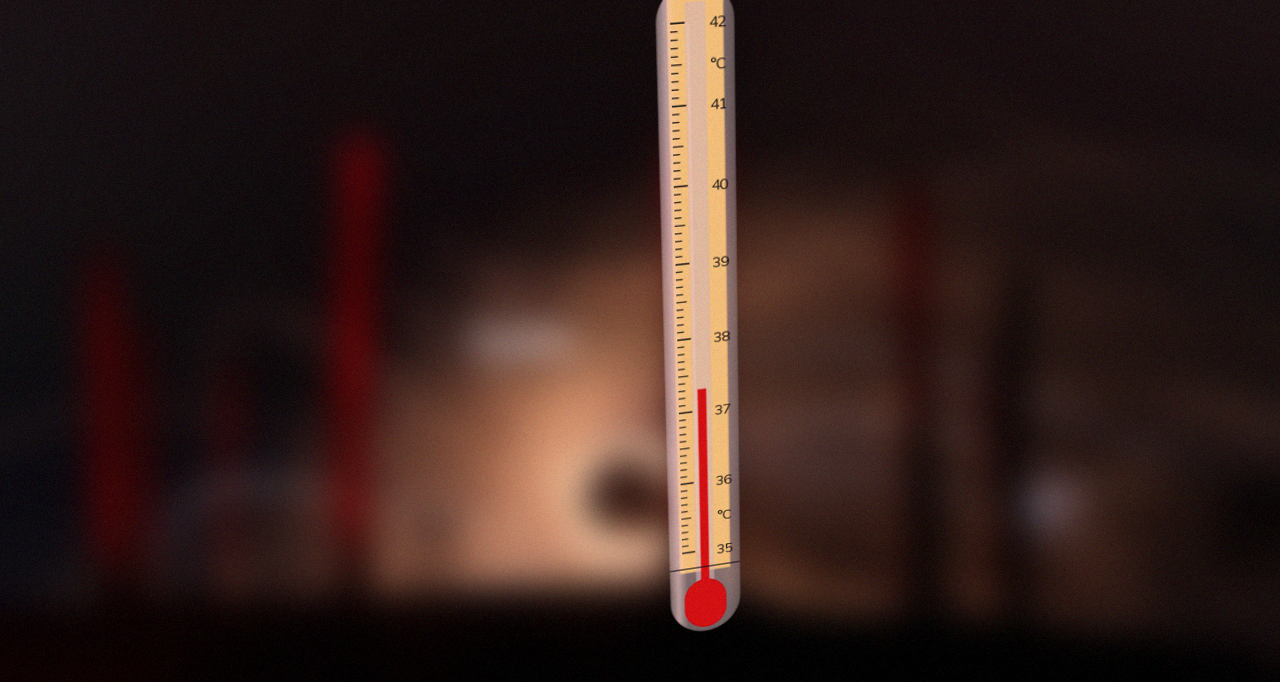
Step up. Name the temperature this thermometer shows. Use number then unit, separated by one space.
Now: 37.3 °C
